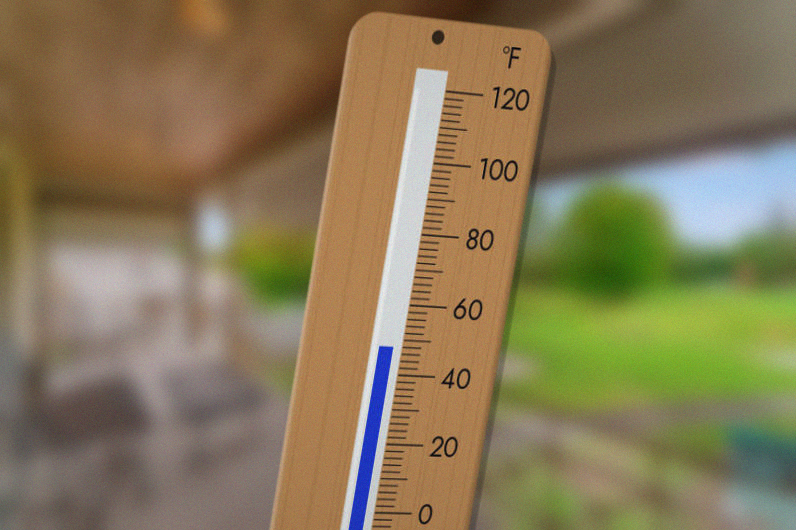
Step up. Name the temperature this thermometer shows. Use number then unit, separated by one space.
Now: 48 °F
